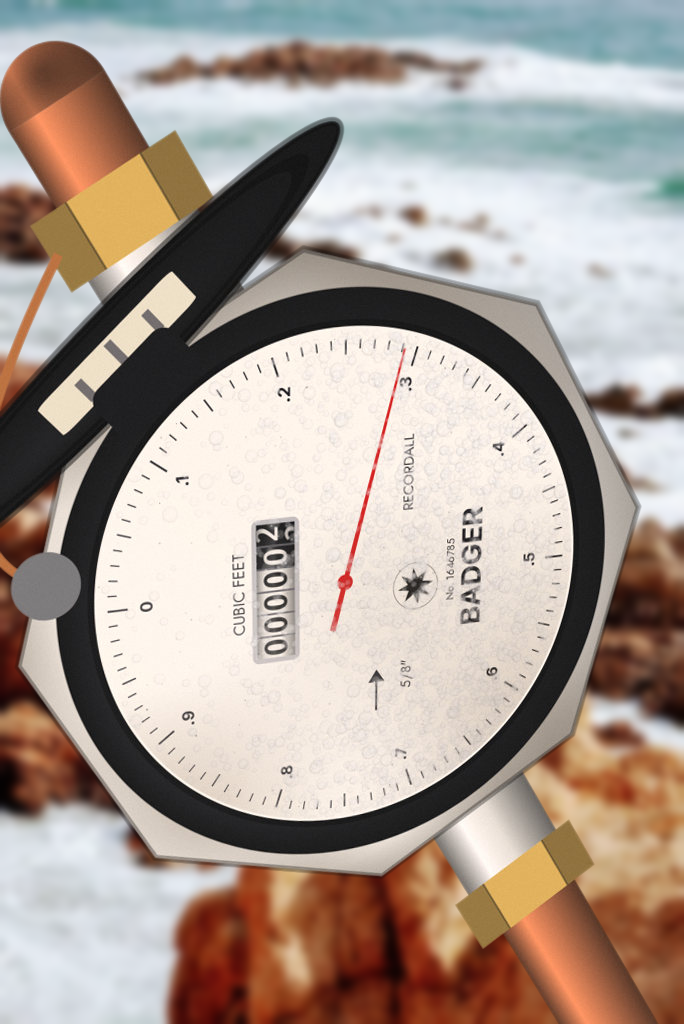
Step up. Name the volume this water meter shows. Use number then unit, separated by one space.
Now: 2.29 ft³
